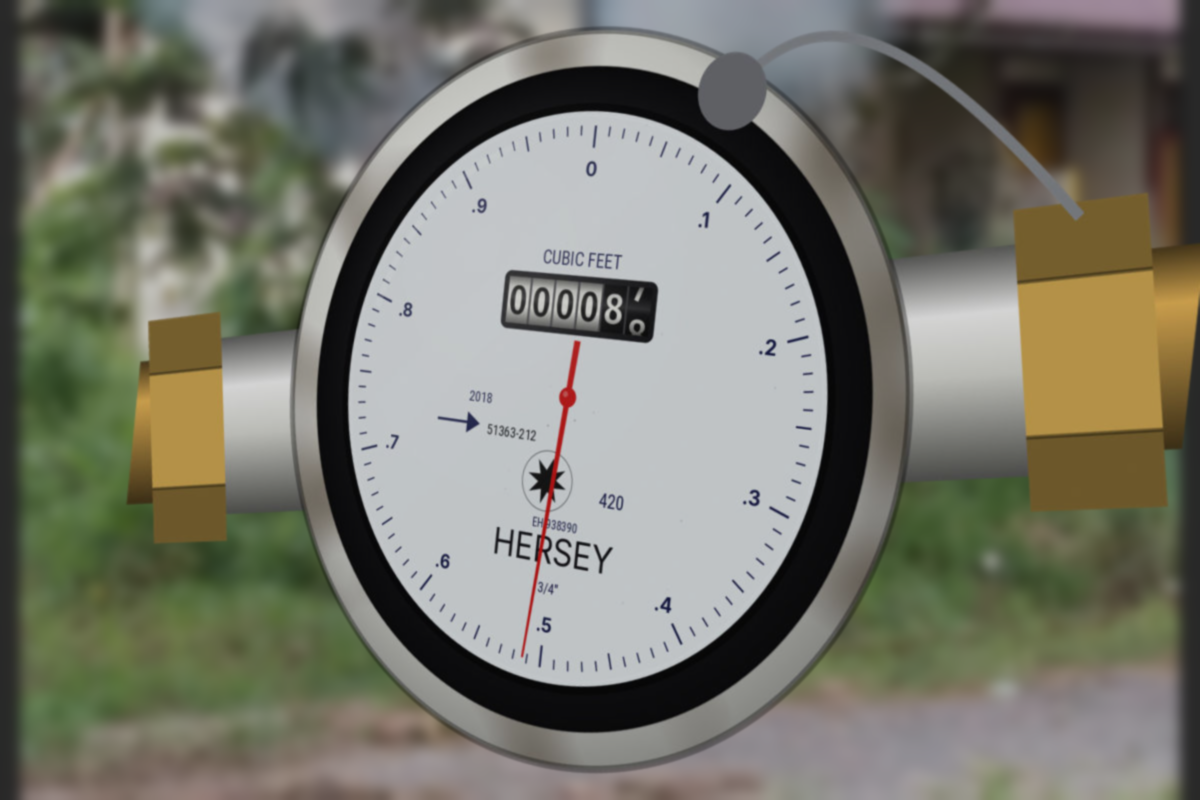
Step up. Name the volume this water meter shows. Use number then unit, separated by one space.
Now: 87.51 ft³
